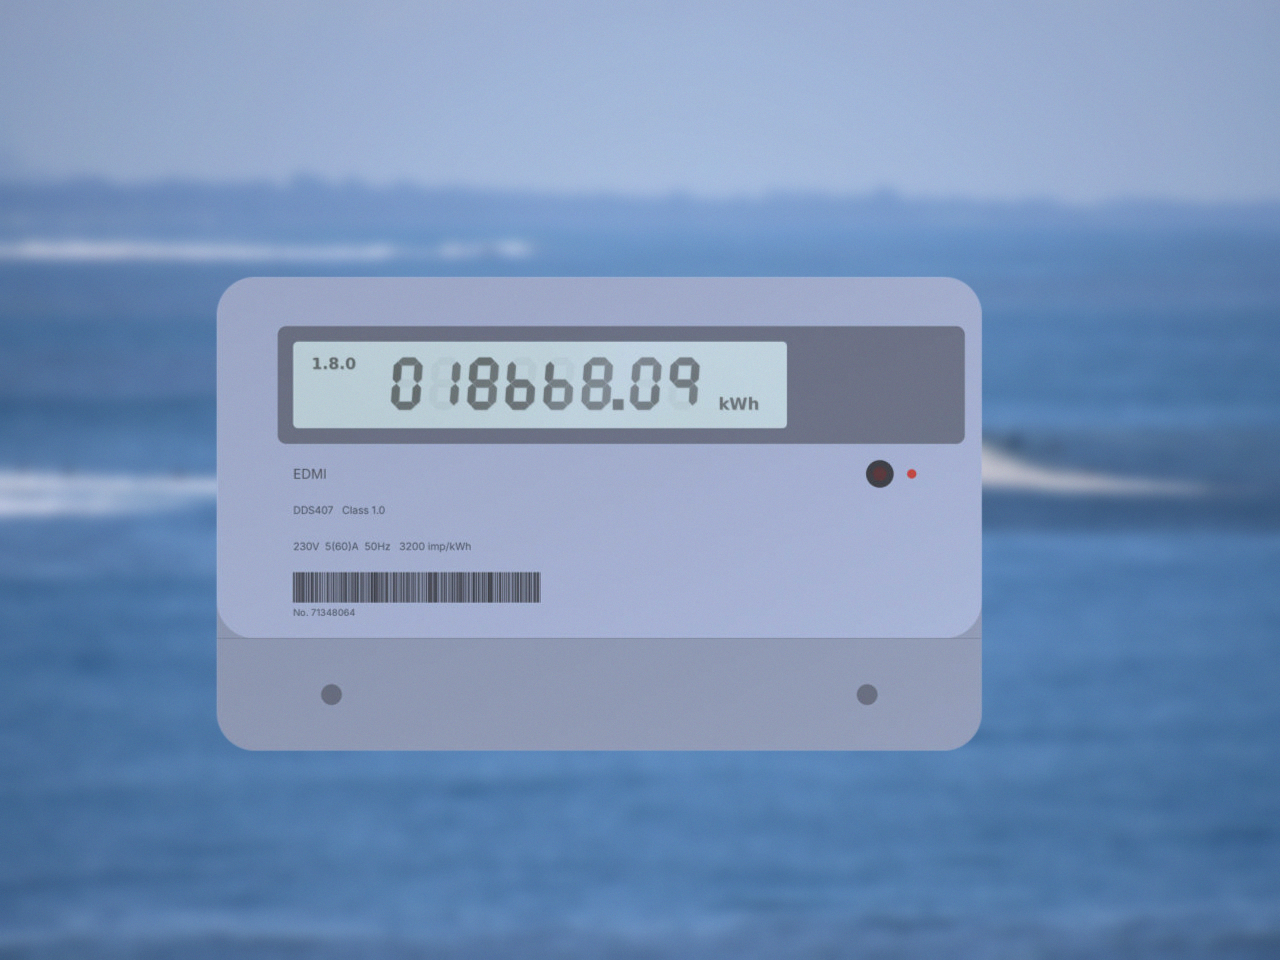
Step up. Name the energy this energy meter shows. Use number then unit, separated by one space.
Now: 18668.09 kWh
